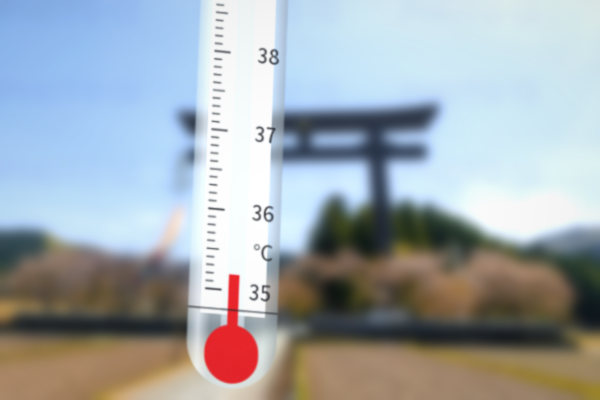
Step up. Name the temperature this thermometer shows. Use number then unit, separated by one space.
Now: 35.2 °C
